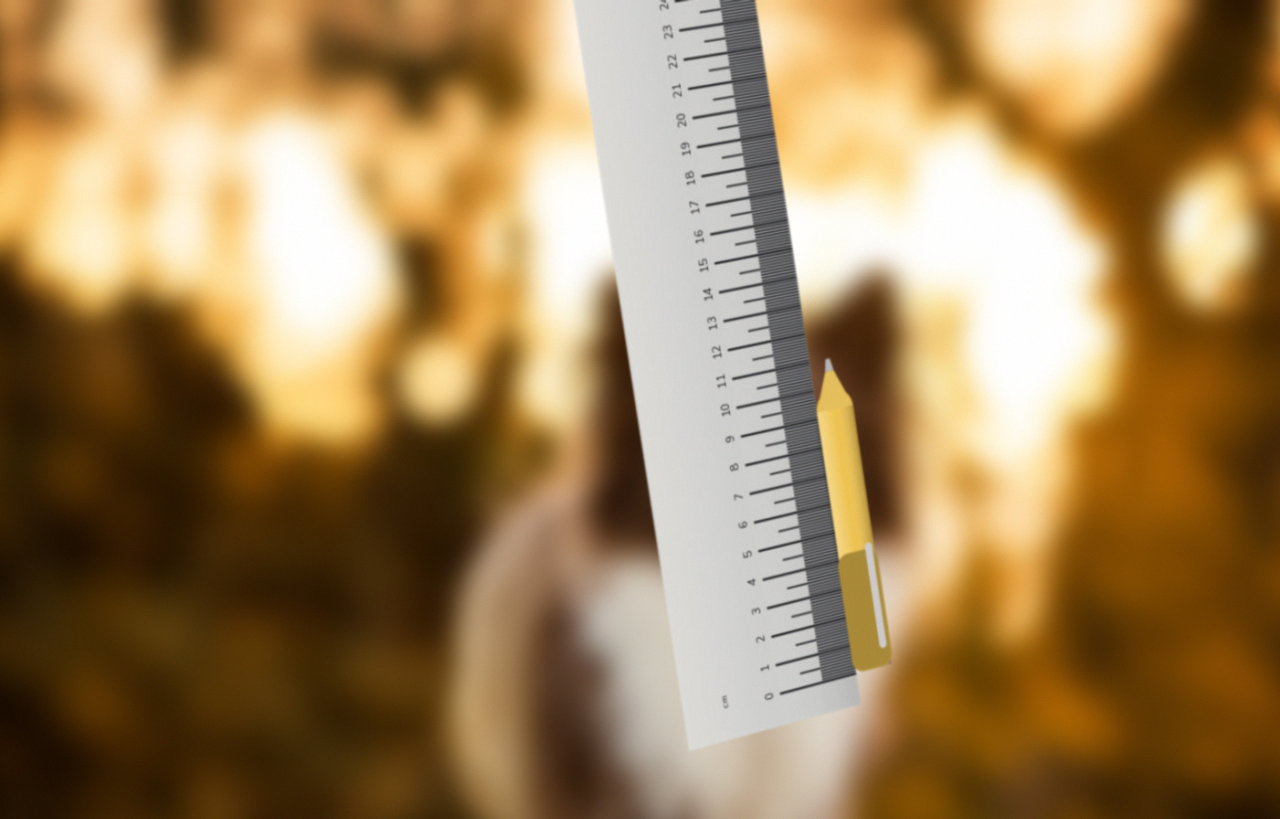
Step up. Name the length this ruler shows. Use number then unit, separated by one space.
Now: 11 cm
